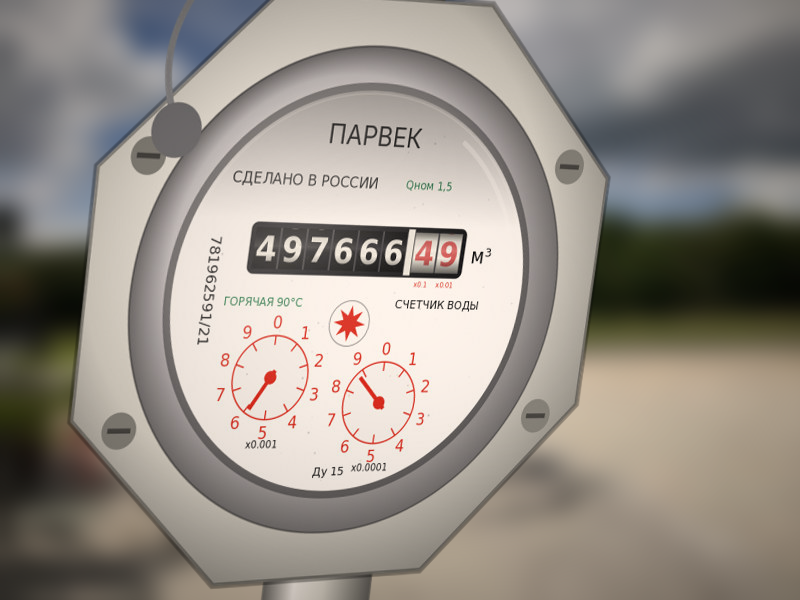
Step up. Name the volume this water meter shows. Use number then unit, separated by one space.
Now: 497666.4958 m³
